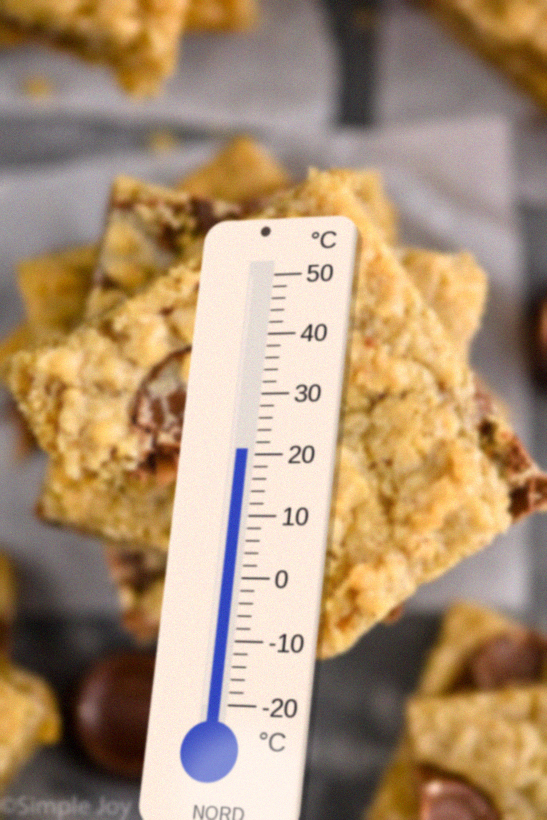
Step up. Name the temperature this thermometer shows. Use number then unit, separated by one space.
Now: 21 °C
